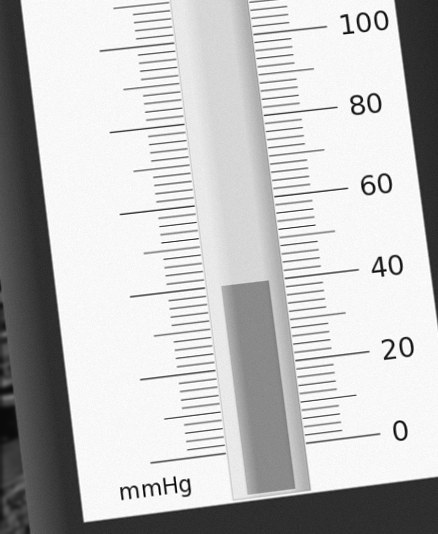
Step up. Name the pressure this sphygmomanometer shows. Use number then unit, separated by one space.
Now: 40 mmHg
